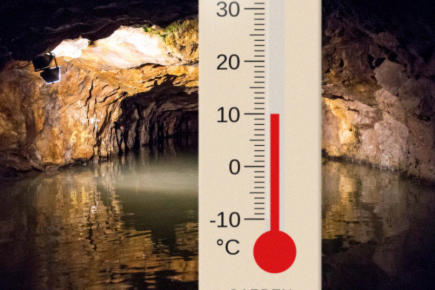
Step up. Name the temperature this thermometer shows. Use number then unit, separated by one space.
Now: 10 °C
